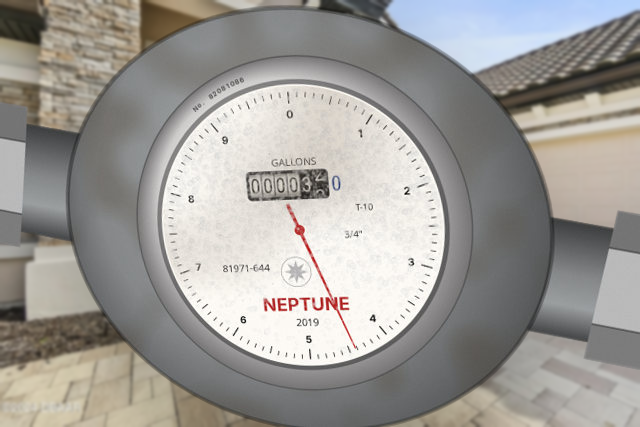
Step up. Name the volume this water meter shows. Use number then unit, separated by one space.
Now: 324.4 gal
